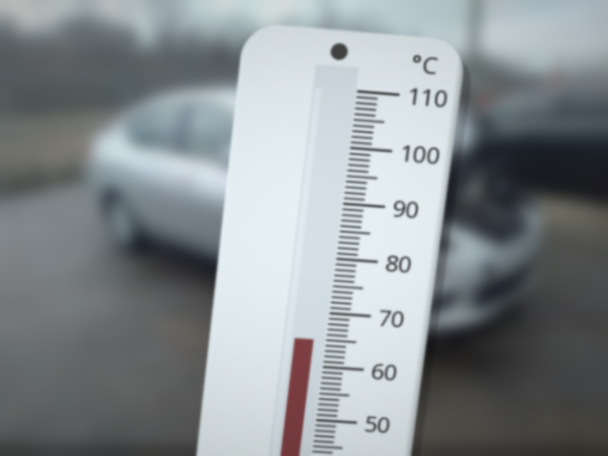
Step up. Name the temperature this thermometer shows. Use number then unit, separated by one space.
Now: 65 °C
